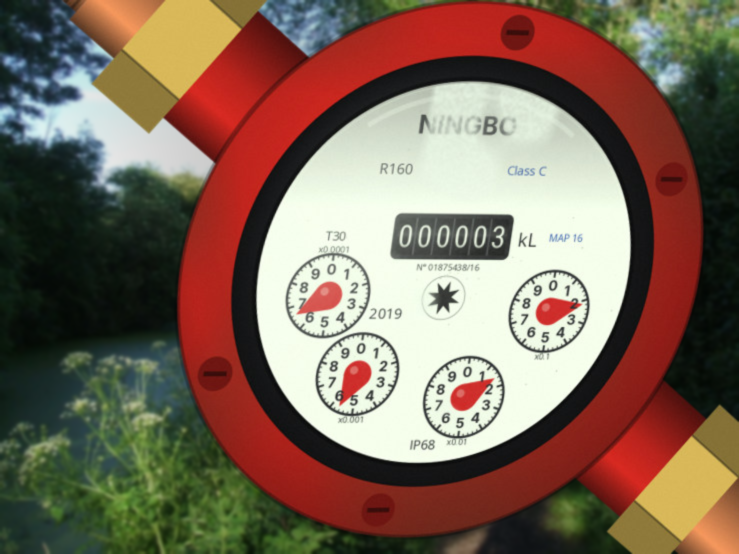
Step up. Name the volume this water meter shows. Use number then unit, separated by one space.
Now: 3.2156 kL
